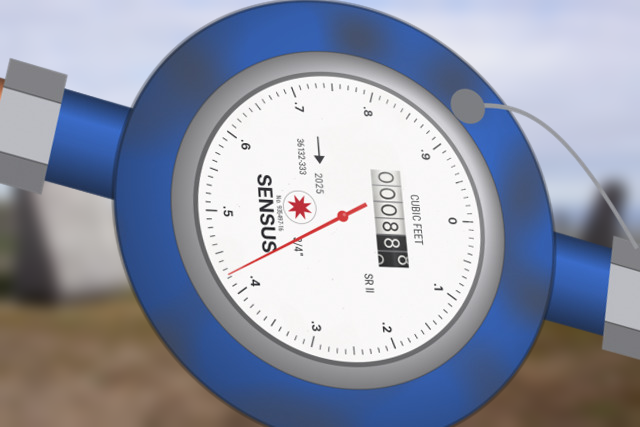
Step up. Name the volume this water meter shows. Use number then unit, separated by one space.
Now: 888.42 ft³
